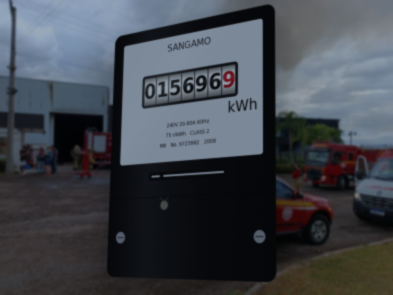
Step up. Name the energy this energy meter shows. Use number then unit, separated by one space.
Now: 15696.9 kWh
